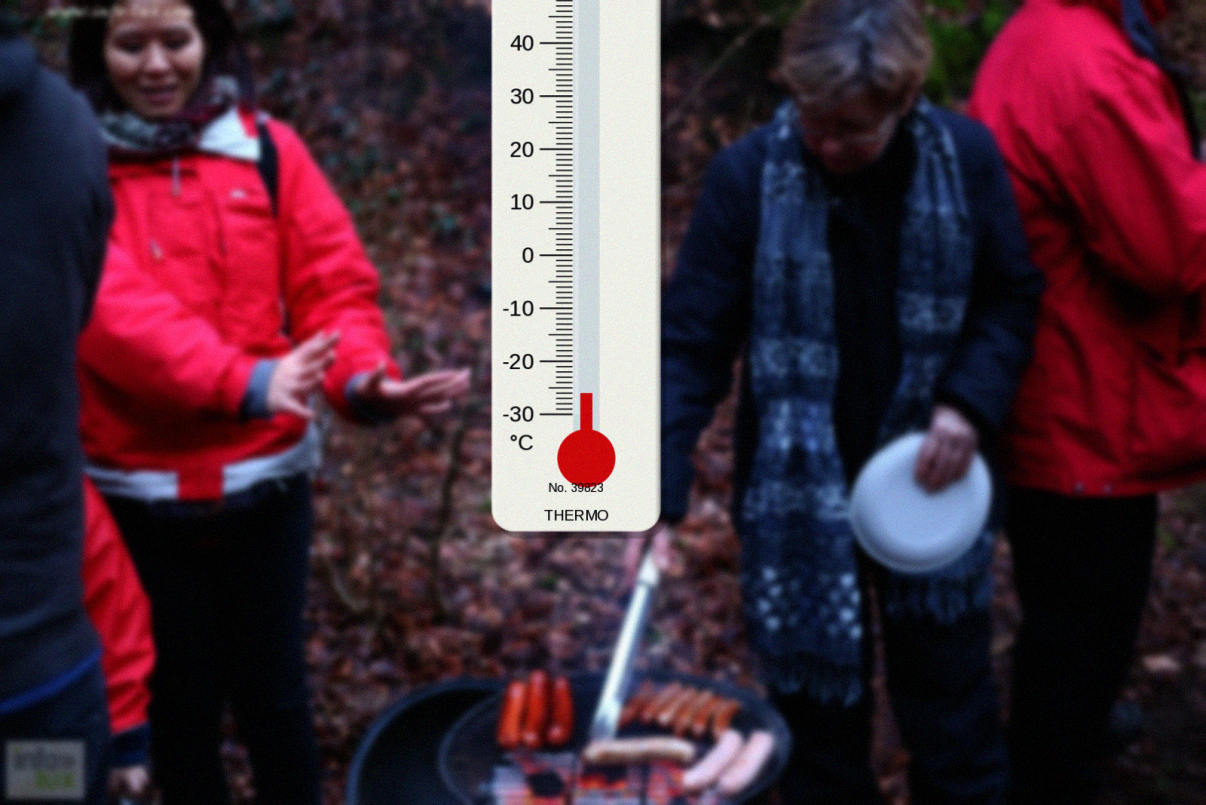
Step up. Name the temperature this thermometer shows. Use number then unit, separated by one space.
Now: -26 °C
